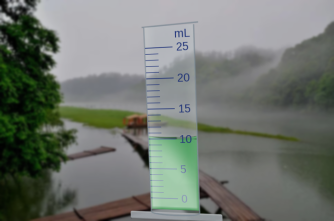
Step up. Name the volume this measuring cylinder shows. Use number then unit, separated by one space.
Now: 10 mL
